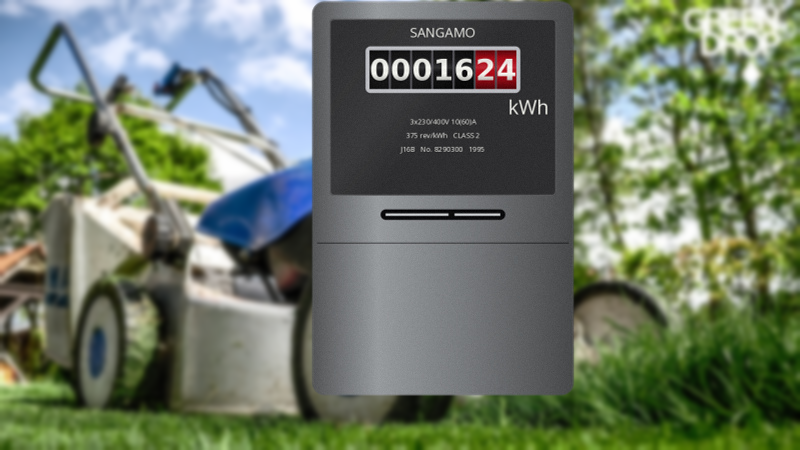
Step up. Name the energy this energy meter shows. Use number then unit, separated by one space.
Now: 16.24 kWh
